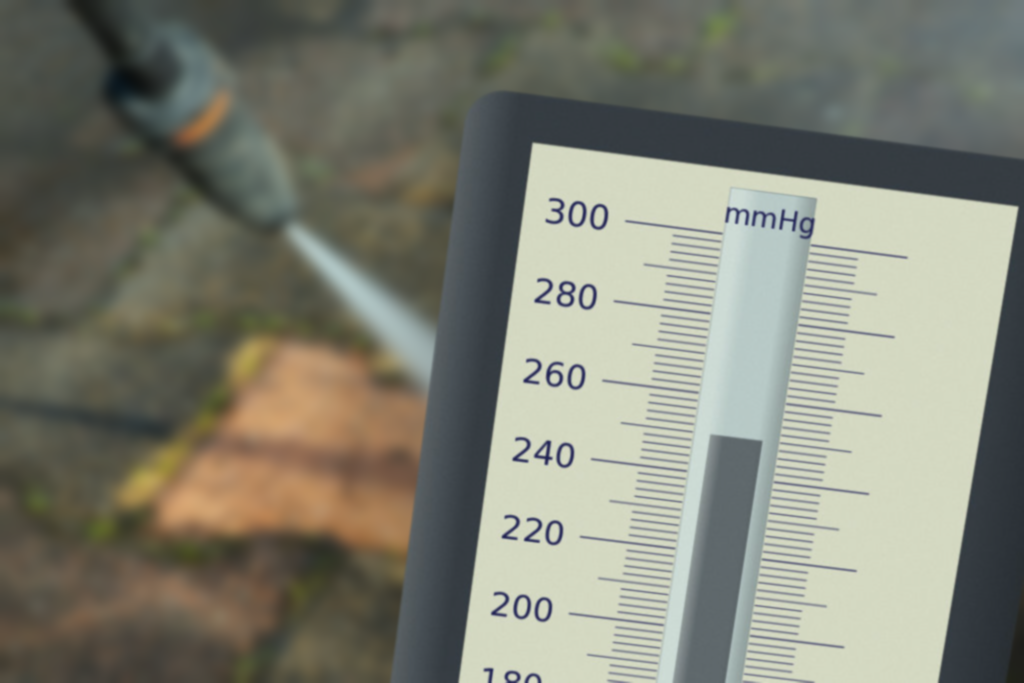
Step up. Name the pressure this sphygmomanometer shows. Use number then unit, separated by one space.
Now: 250 mmHg
